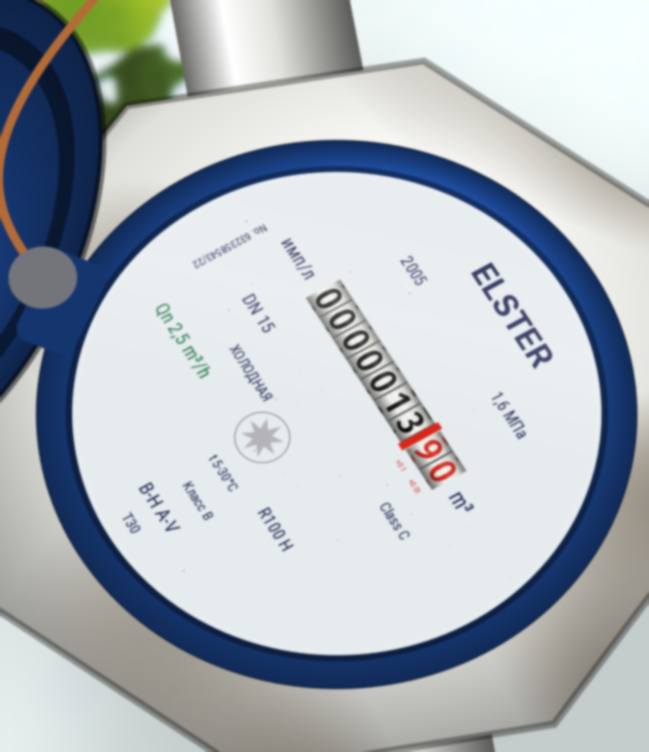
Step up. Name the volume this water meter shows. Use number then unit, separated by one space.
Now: 13.90 m³
